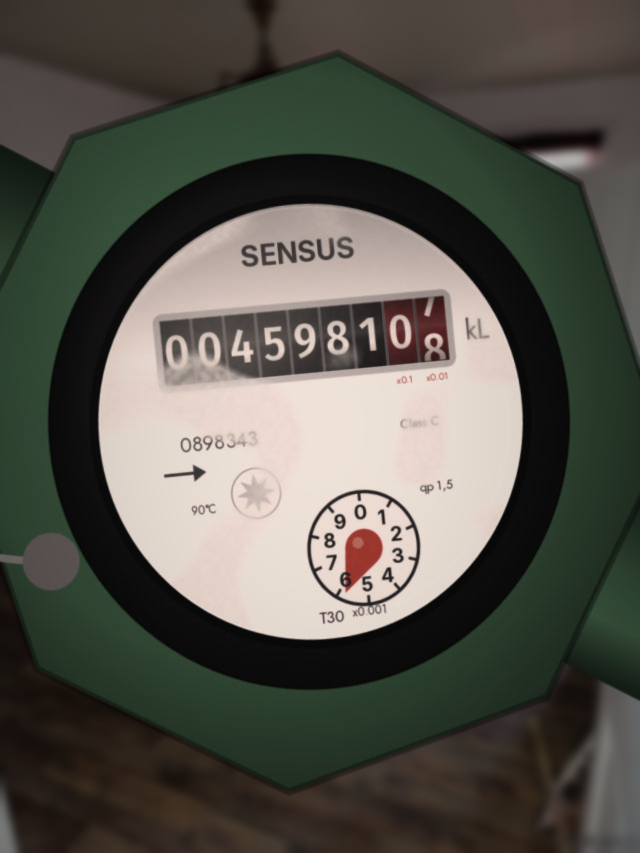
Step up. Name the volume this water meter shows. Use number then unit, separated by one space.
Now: 45981.075 kL
